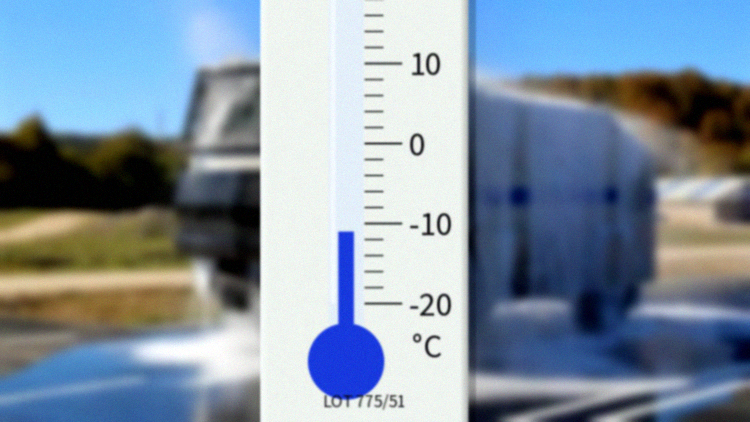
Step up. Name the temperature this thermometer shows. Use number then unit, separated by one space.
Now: -11 °C
